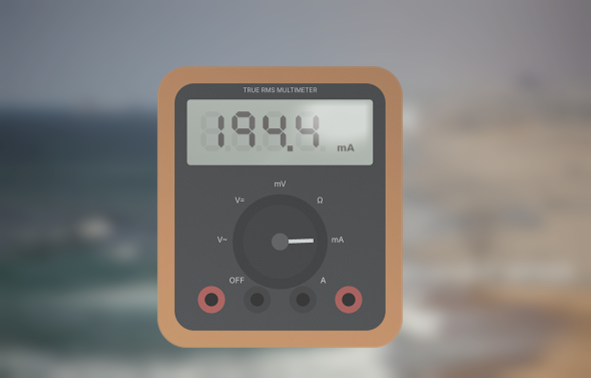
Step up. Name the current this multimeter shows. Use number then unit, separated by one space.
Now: 194.4 mA
